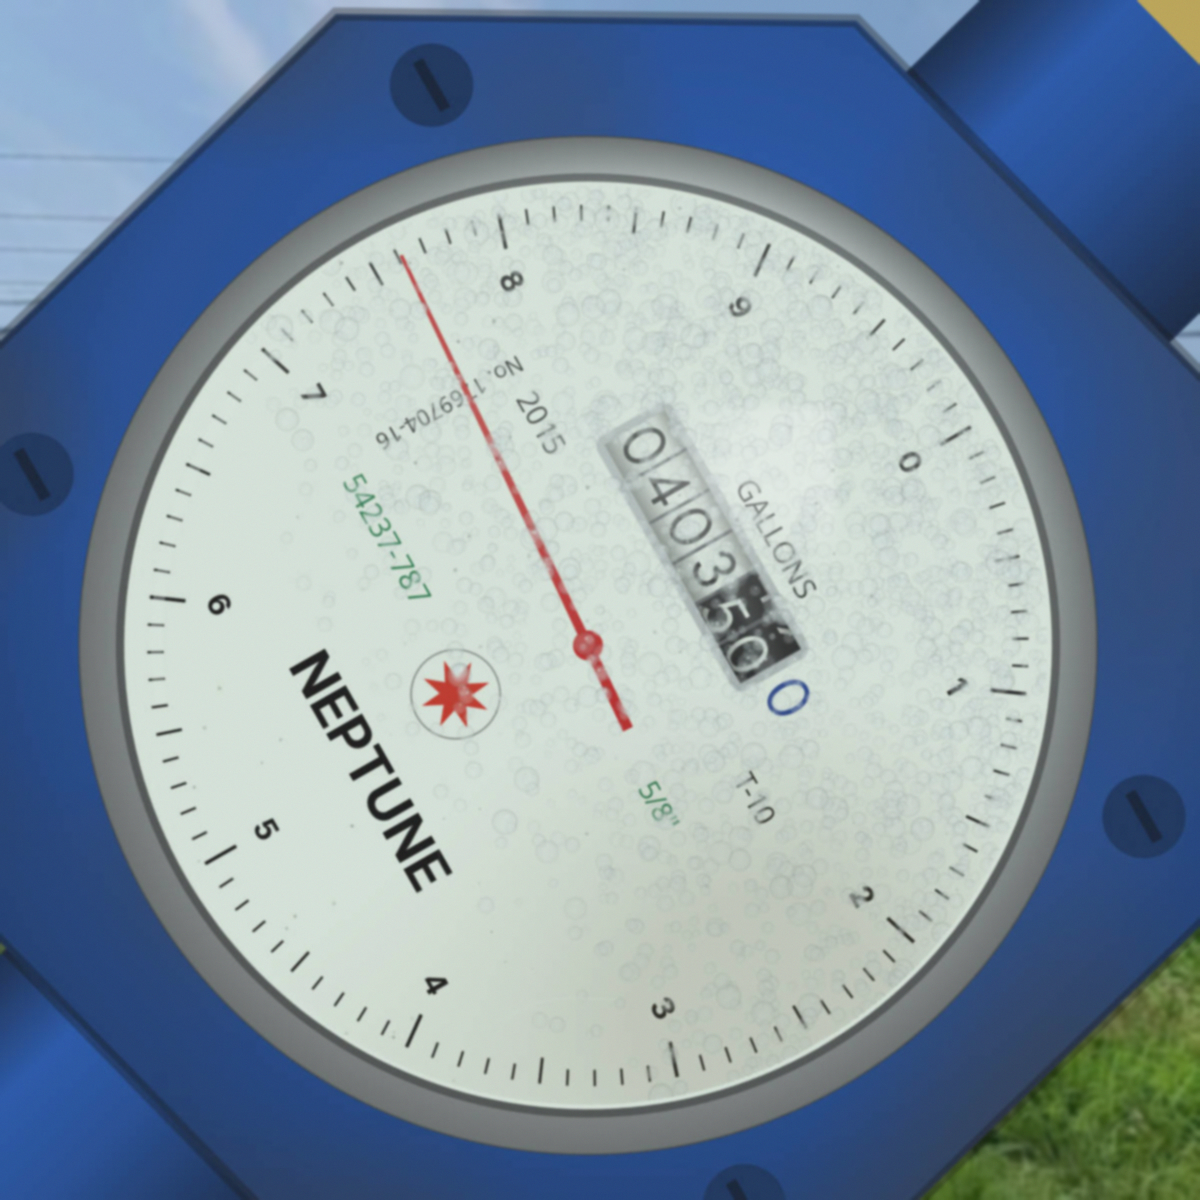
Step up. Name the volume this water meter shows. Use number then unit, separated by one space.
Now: 403497.6 gal
